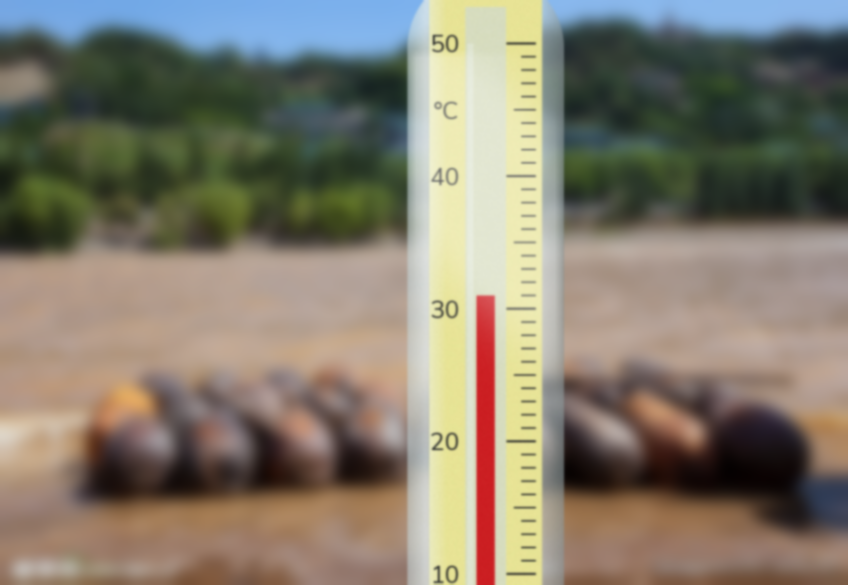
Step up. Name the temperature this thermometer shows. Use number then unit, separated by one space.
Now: 31 °C
